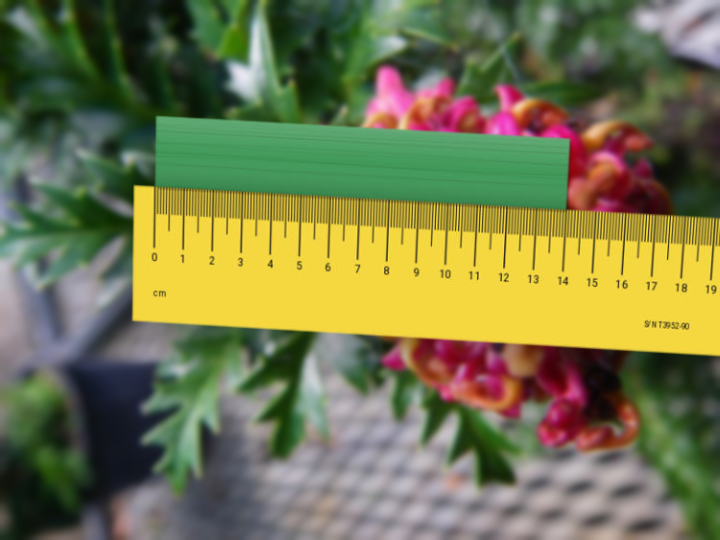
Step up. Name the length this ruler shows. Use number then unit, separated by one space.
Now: 14 cm
